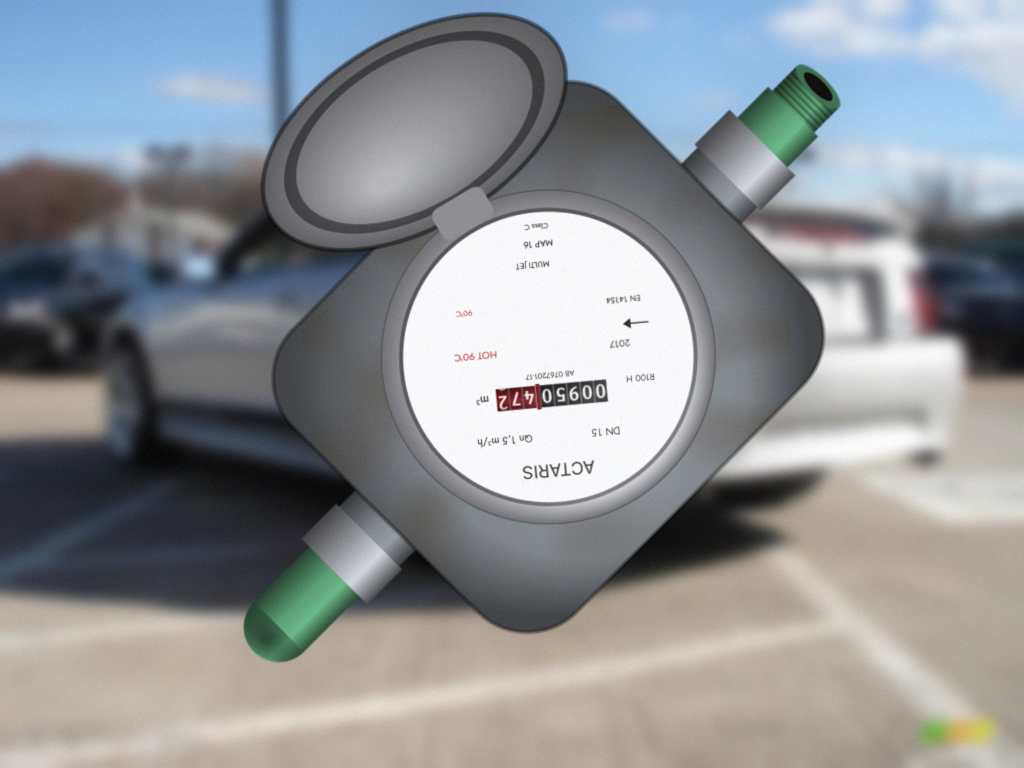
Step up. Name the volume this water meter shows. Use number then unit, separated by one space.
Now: 950.472 m³
